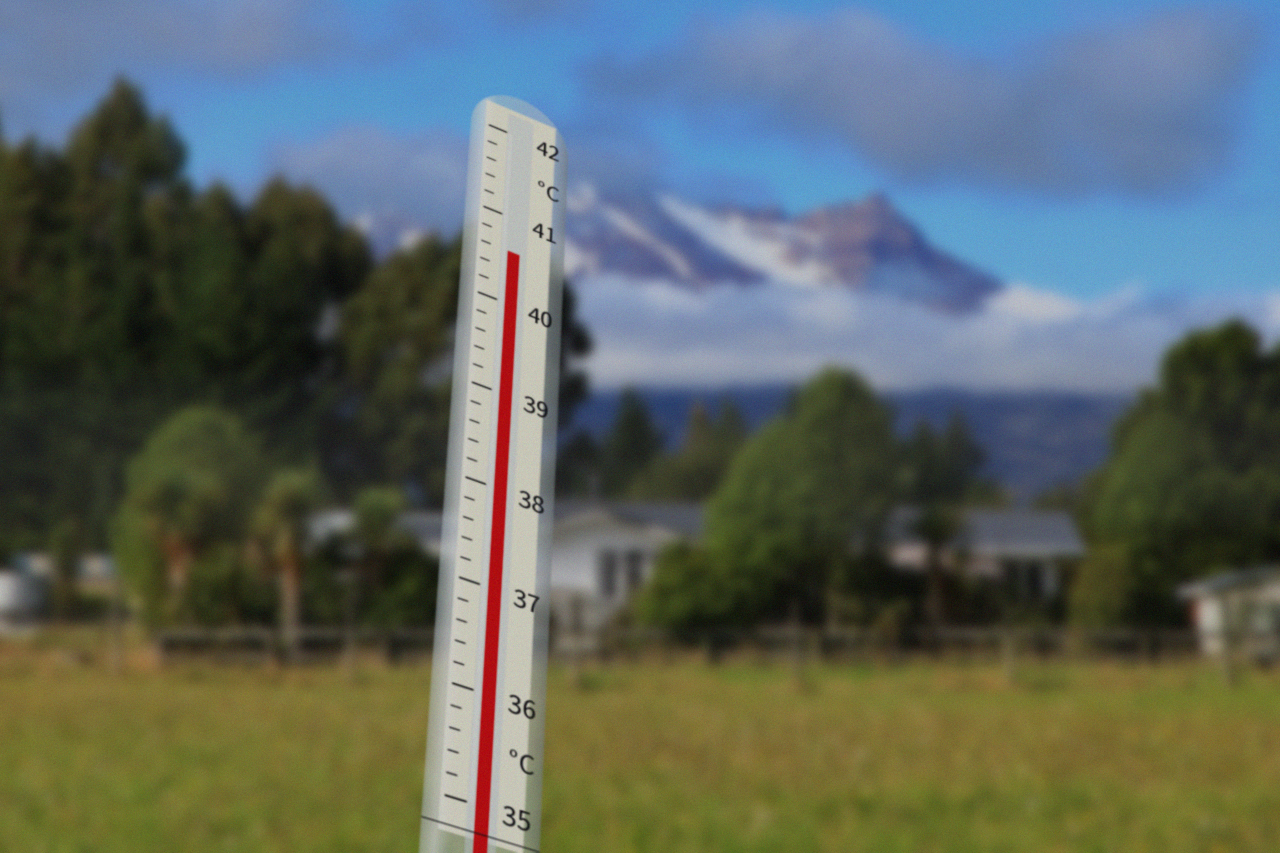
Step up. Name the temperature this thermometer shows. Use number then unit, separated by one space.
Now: 40.6 °C
